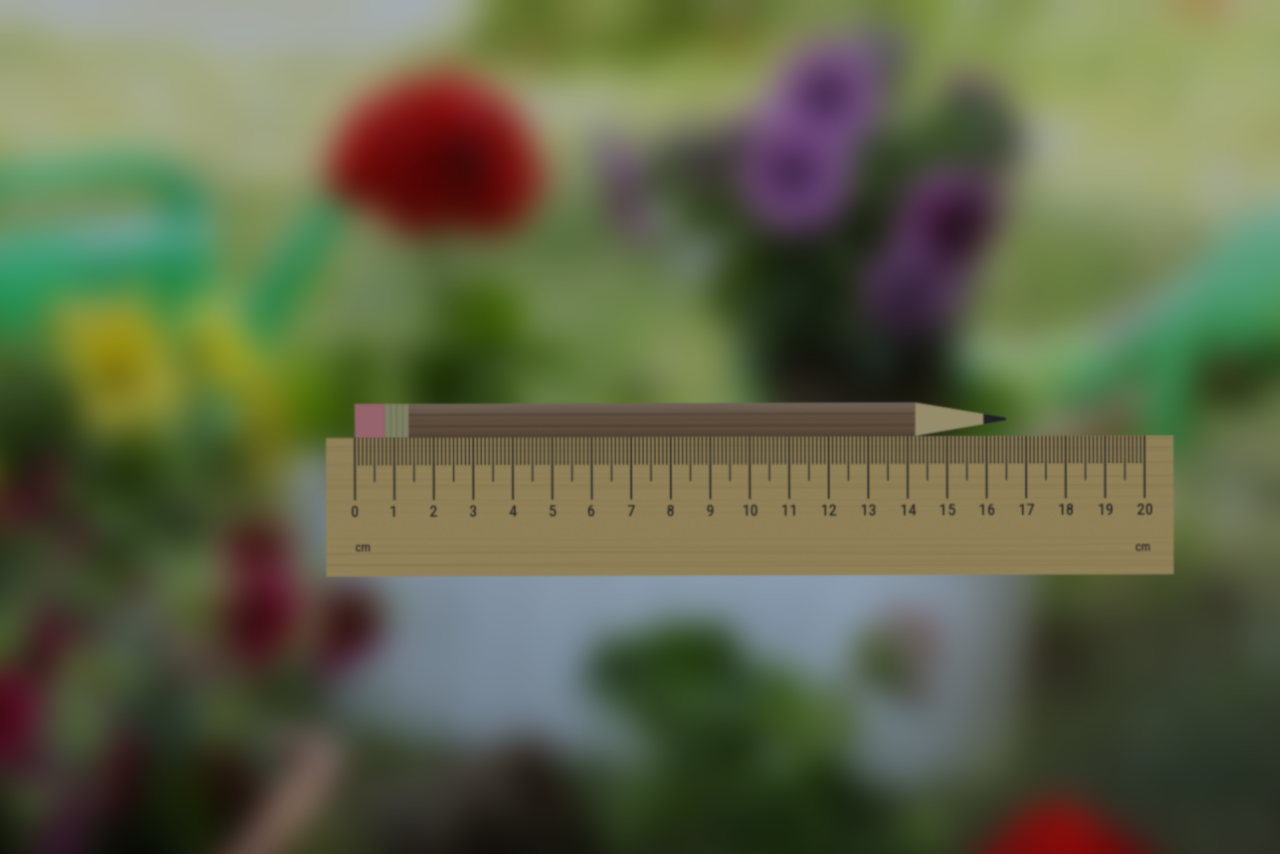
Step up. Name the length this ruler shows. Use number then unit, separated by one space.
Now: 16.5 cm
